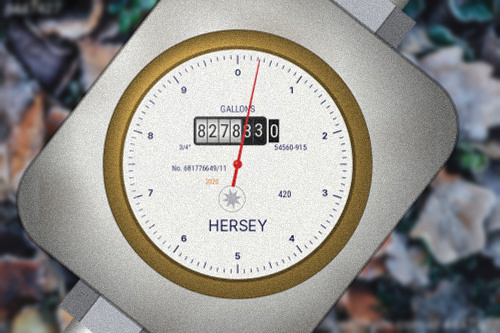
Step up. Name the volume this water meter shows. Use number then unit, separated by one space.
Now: 8278330.3 gal
